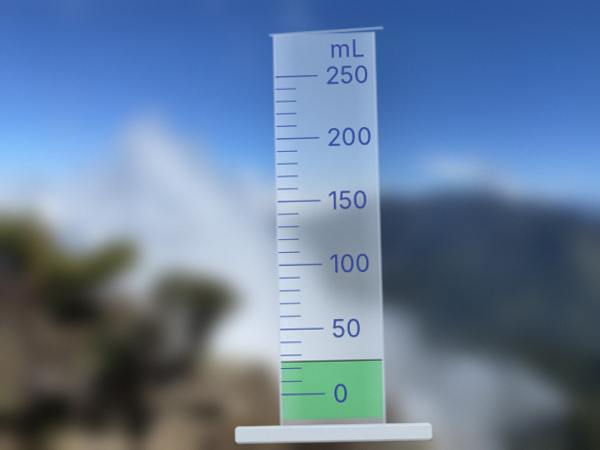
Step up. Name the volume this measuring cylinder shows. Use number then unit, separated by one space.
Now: 25 mL
